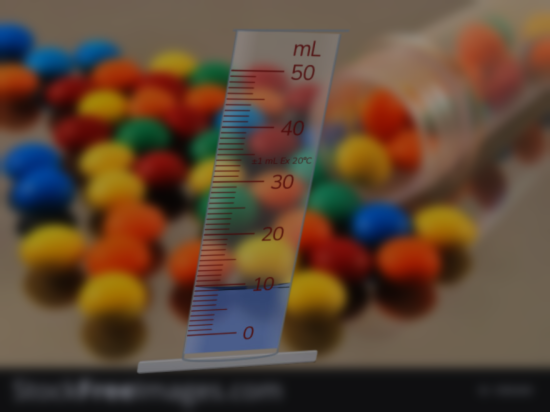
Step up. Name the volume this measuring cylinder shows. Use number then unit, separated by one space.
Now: 9 mL
